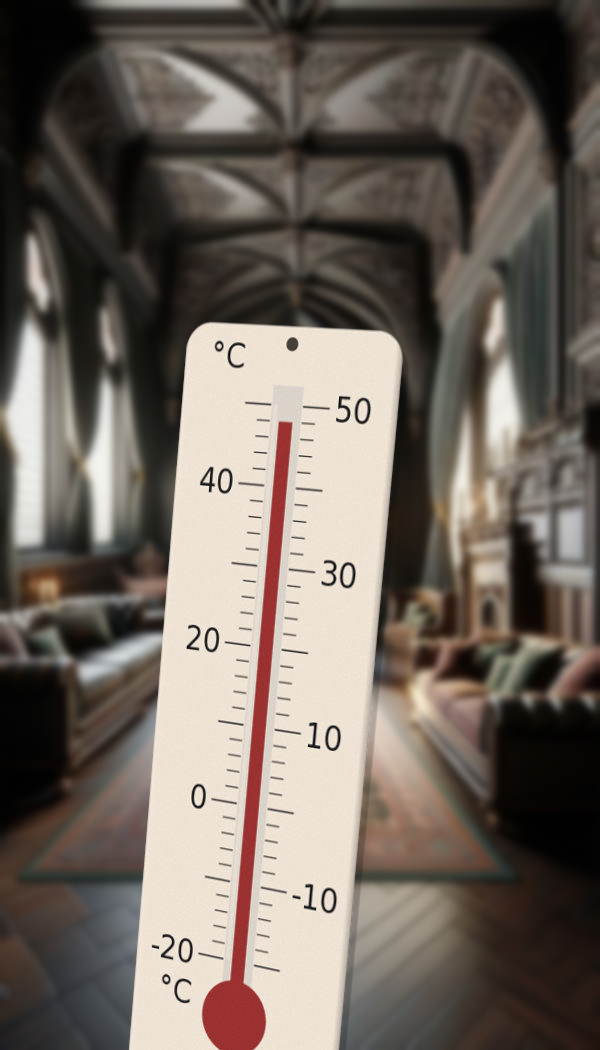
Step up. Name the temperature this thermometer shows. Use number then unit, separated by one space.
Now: 48 °C
